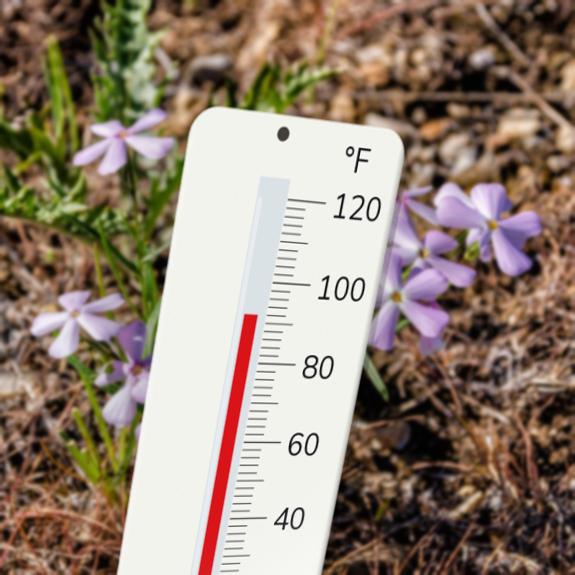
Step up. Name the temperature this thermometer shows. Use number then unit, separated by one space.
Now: 92 °F
